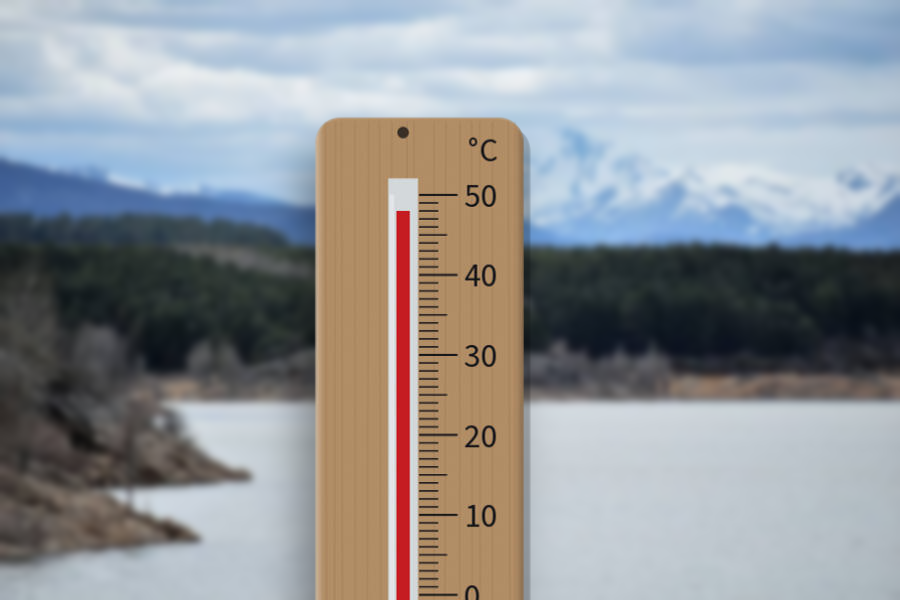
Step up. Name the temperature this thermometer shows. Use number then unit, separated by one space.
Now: 48 °C
